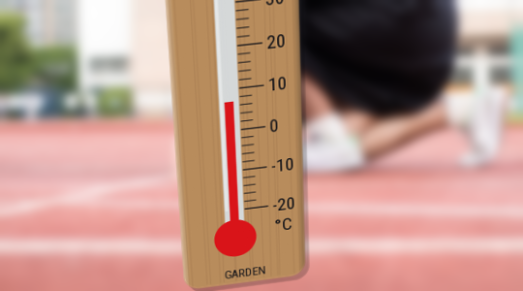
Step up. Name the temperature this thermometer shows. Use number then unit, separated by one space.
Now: 7 °C
